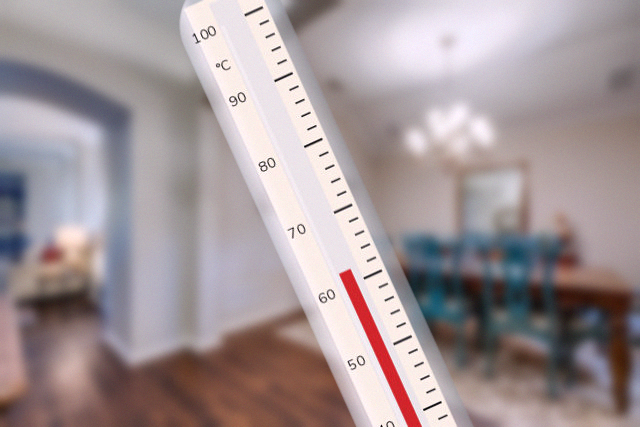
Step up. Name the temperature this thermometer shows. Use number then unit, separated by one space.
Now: 62 °C
